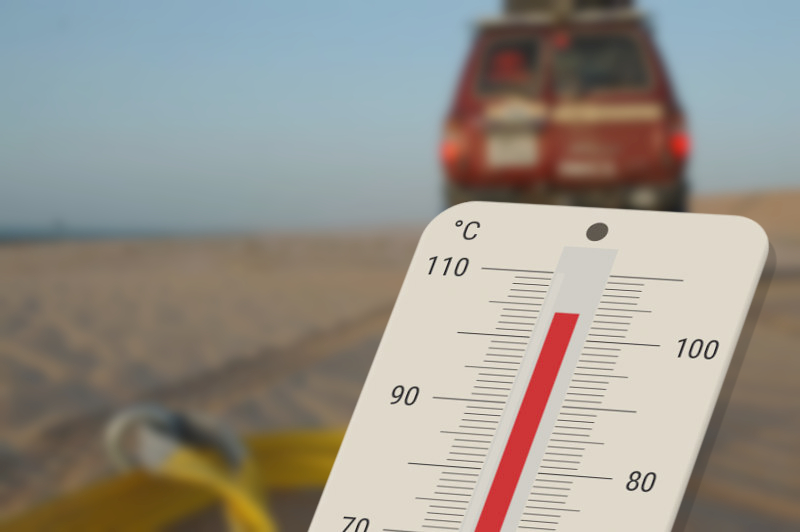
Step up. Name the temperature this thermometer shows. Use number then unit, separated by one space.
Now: 104 °C
